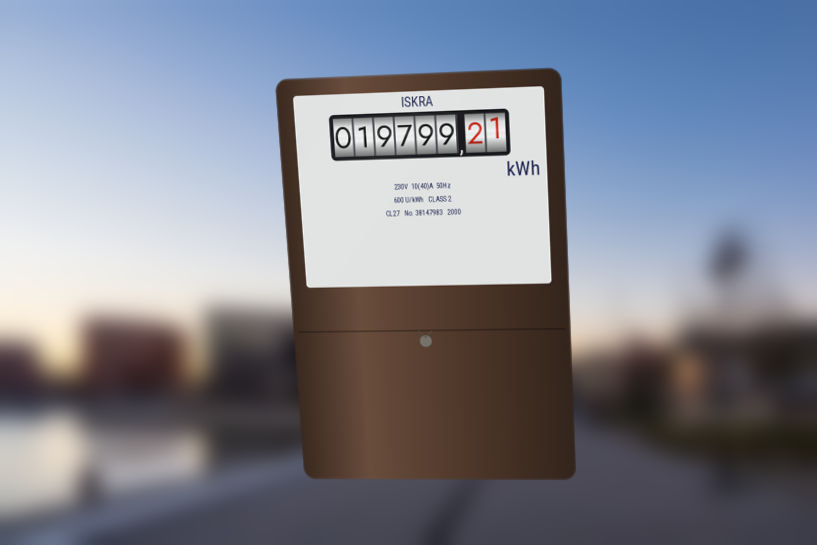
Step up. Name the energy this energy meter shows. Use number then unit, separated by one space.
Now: 19799.21 kWh
